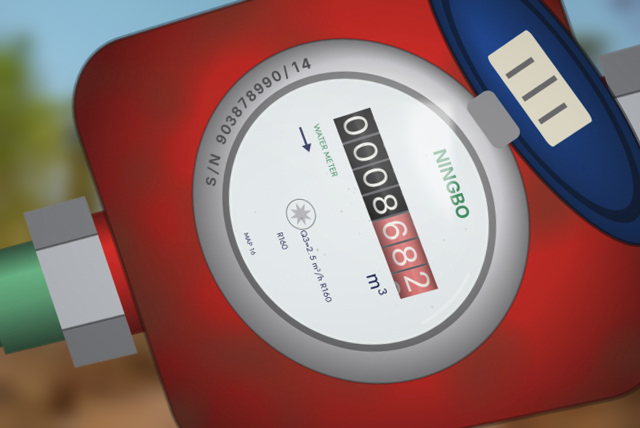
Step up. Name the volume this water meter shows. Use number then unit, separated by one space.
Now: 8.682 m³
